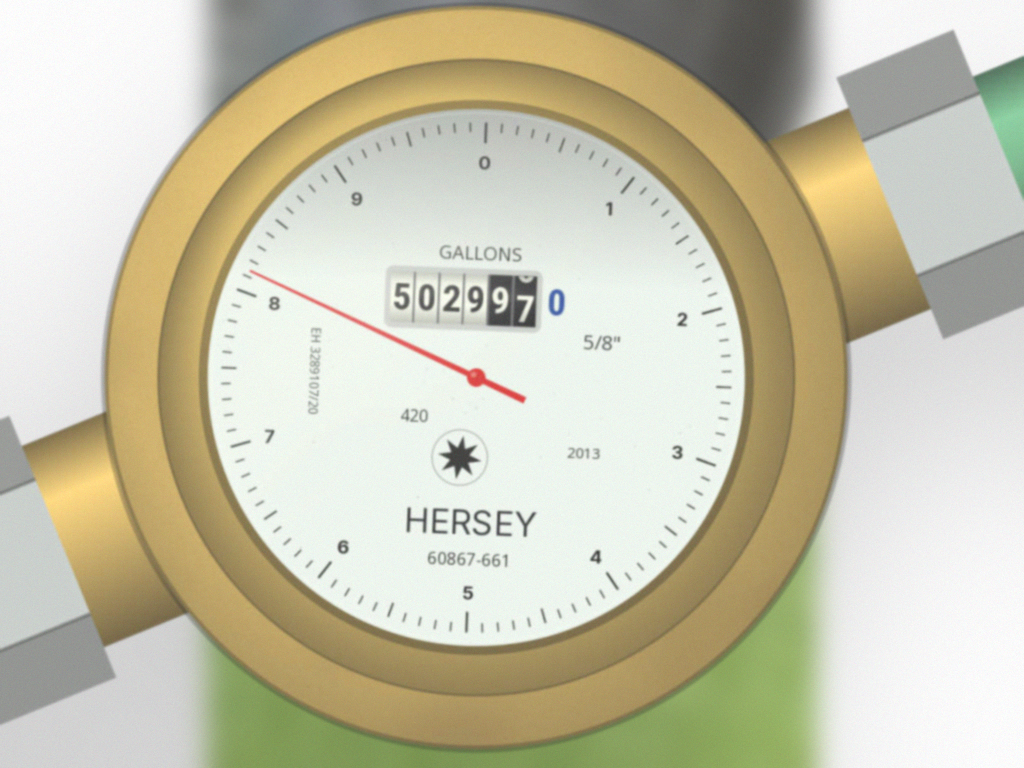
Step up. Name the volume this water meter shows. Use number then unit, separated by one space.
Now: 5029968.1 gal
